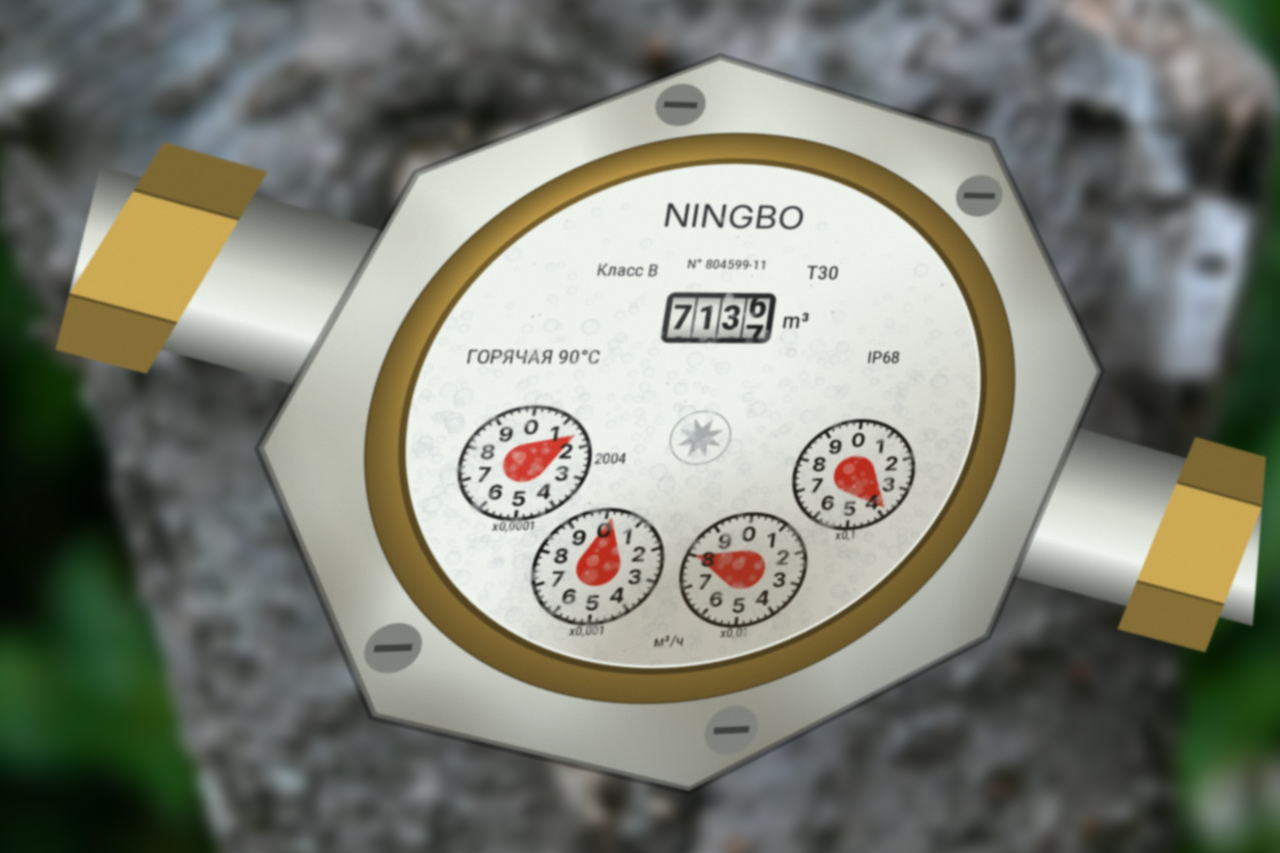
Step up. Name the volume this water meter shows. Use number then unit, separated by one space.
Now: 7136.3801 m³
